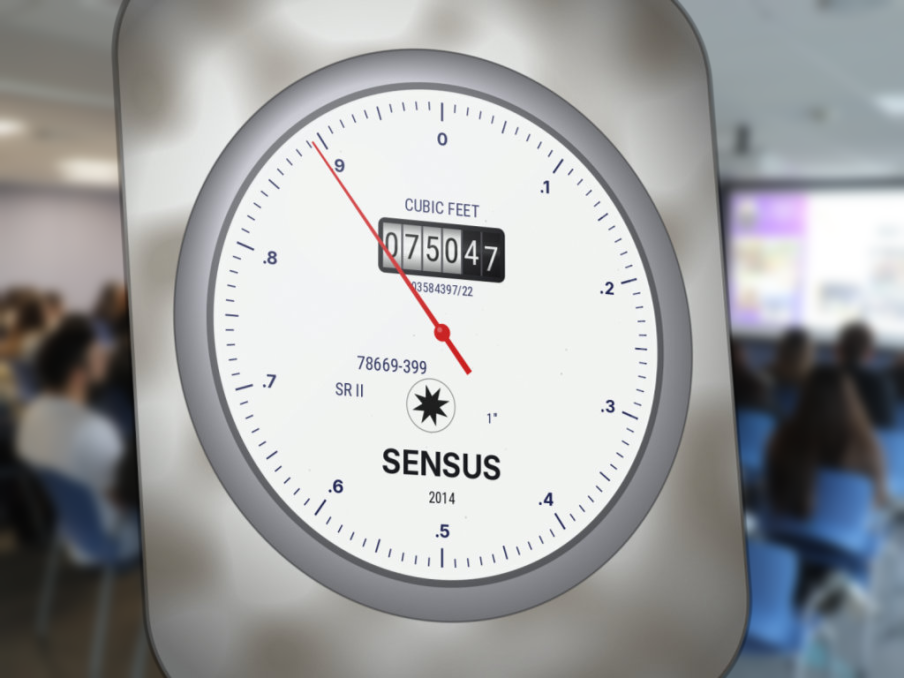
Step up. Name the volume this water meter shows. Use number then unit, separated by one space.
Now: 75046.89 ft³
